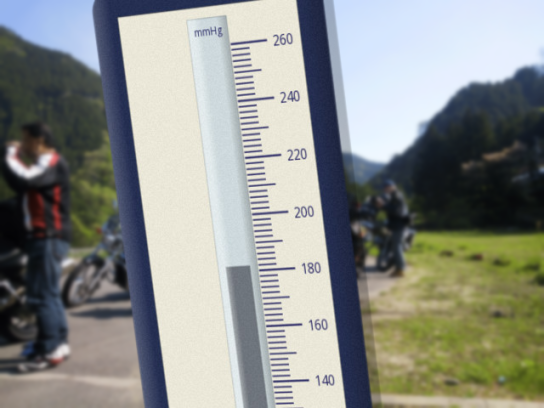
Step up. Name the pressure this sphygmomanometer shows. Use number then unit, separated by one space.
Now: 182 mmHg
